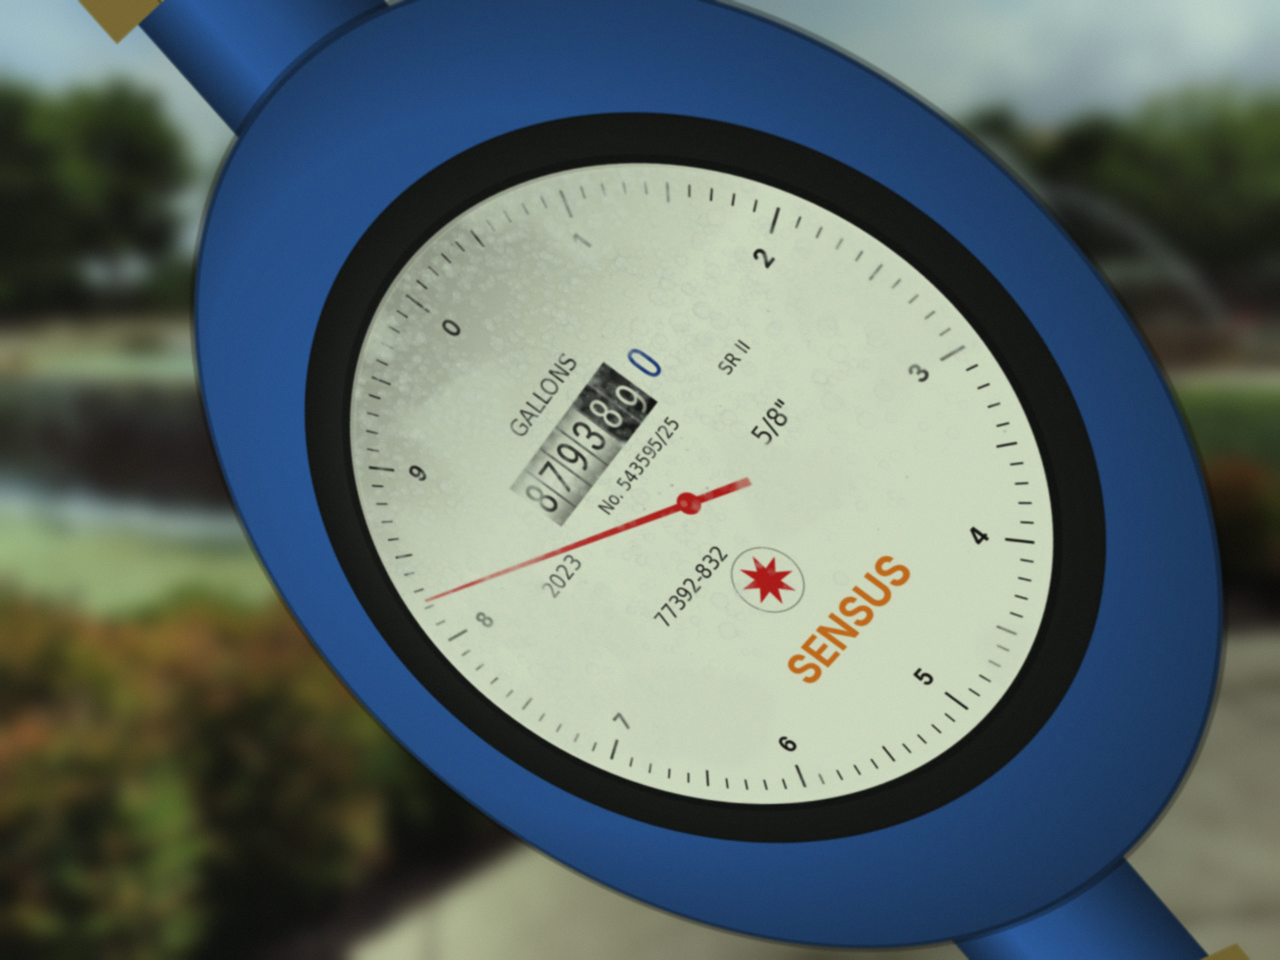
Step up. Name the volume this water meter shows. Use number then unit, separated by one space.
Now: 8793888.2 gal
